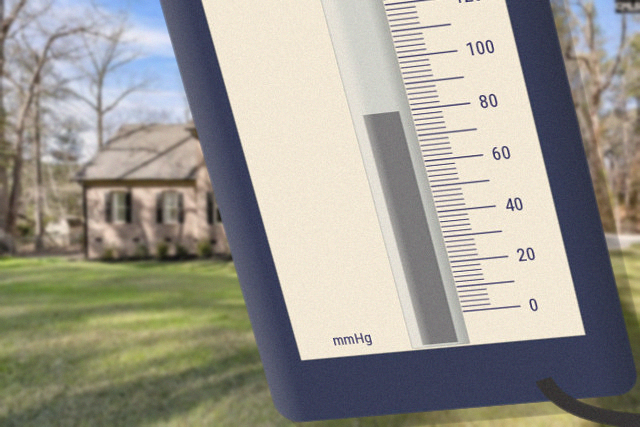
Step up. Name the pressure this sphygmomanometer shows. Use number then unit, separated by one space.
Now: 80 mmHg
